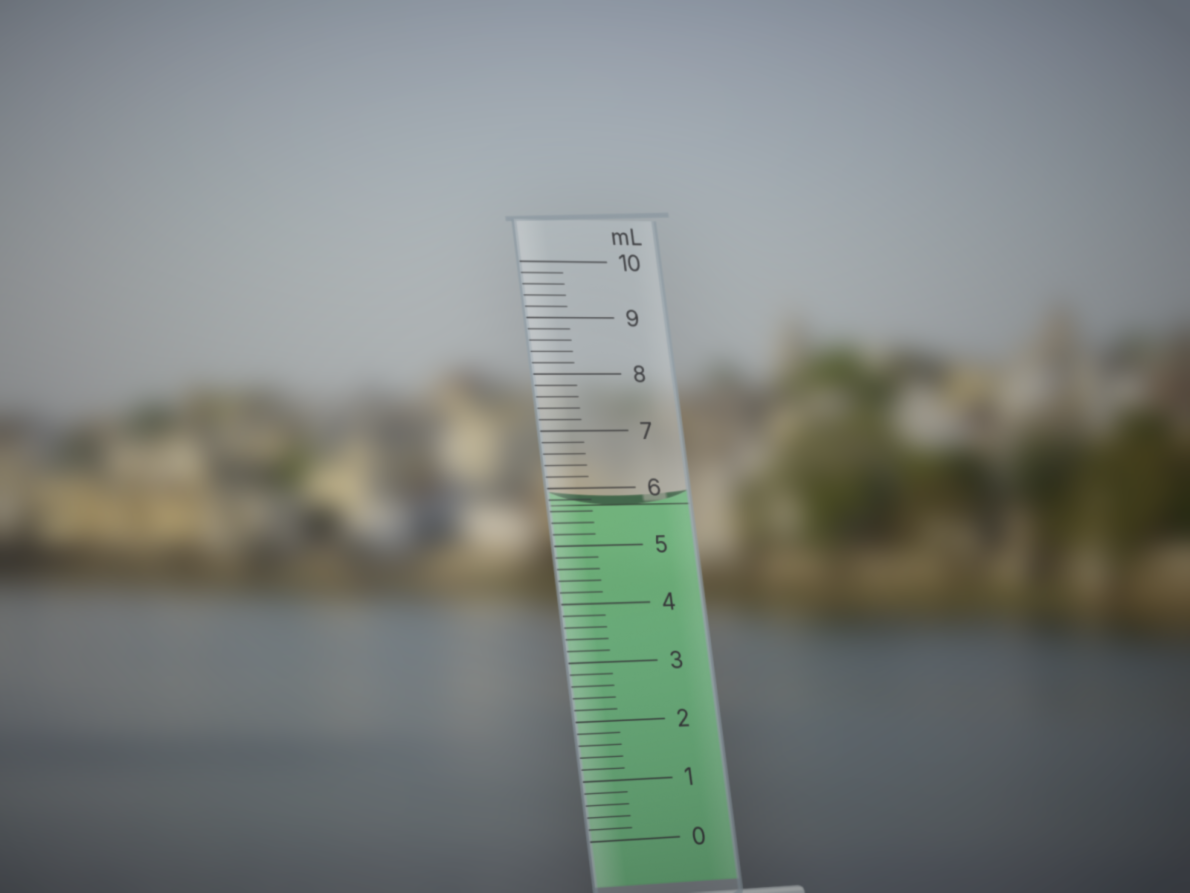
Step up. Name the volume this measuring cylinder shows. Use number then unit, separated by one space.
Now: 5.7 mL
